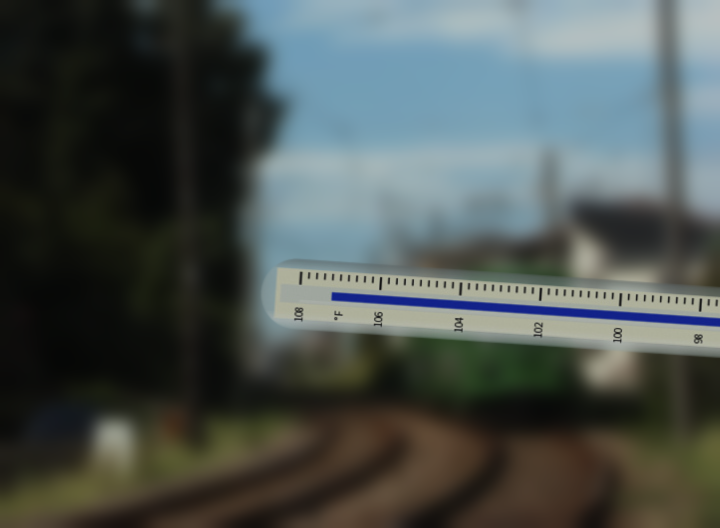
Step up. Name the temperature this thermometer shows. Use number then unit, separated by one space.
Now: 107.2 °F
